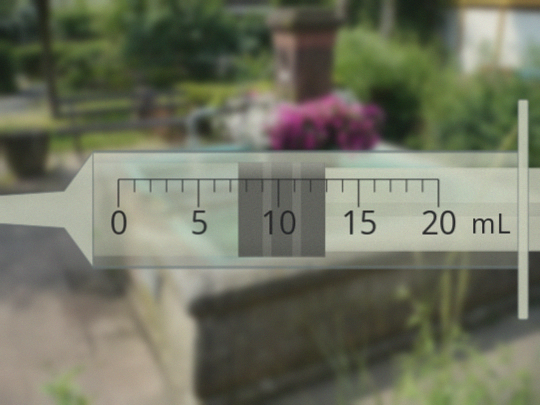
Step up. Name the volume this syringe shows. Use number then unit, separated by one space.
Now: 7.5 mL
